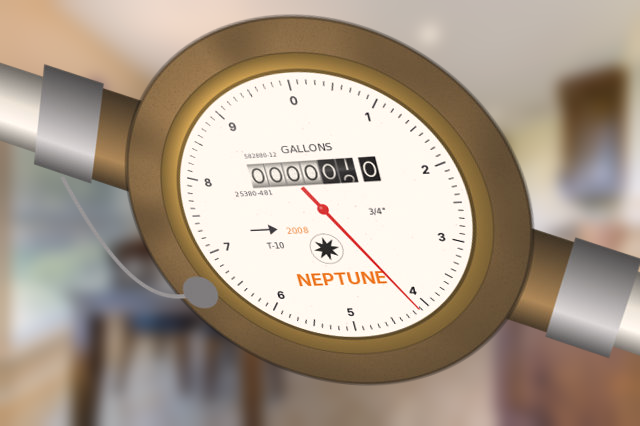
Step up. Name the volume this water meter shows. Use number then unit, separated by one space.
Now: 14.1 gal
